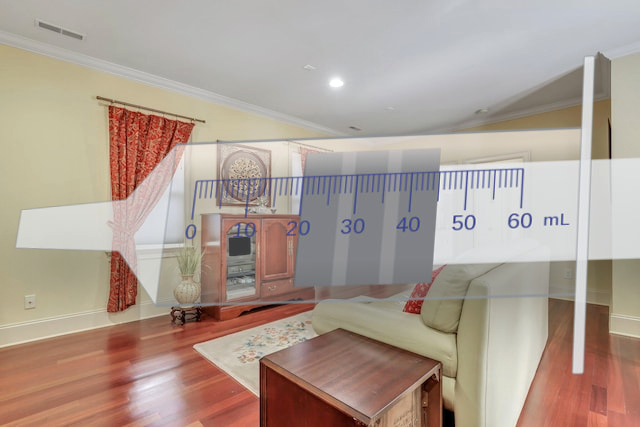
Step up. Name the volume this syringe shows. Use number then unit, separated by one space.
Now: 20 mL
